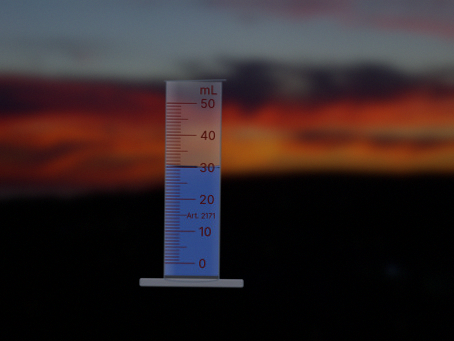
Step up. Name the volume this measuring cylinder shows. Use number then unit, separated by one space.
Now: 30 mL
